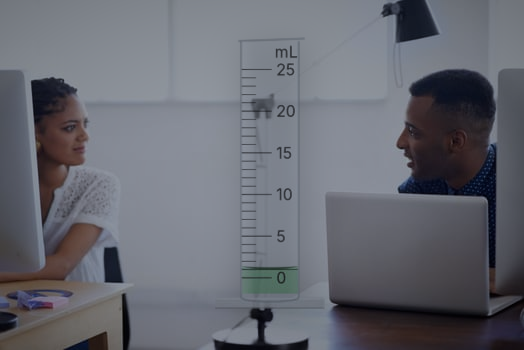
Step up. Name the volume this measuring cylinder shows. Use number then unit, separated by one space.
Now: 1 mL
